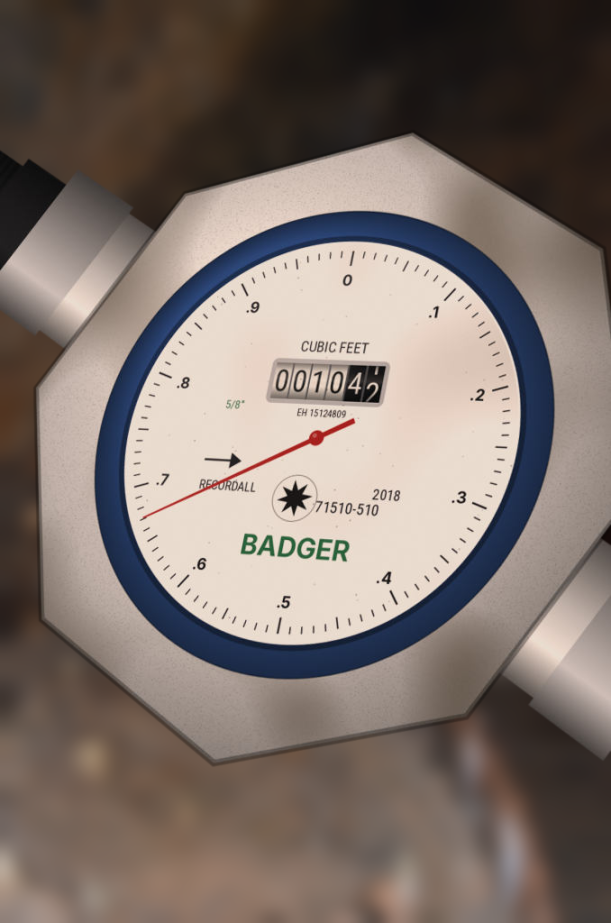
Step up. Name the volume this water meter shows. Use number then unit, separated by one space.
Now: 1041.67 ft³
